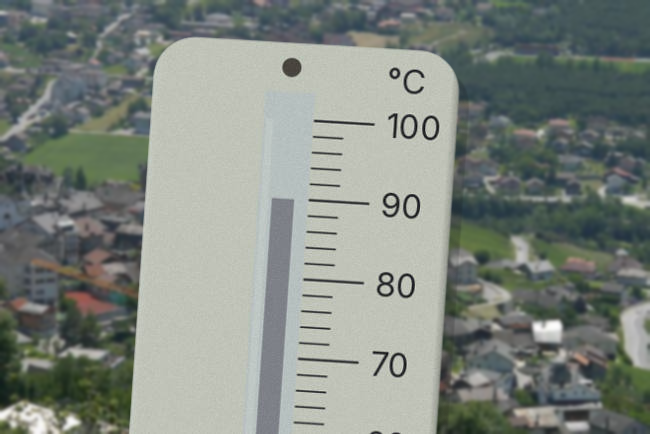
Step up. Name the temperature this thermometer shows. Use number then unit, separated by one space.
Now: 90 °C
